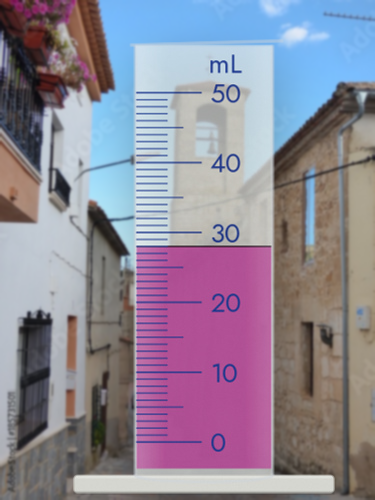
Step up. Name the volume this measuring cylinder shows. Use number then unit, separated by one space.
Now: 28 mL
